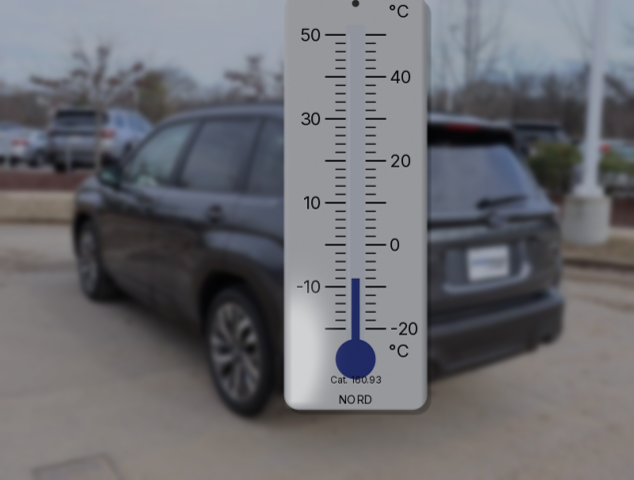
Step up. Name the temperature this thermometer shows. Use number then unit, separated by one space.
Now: -8 °C
